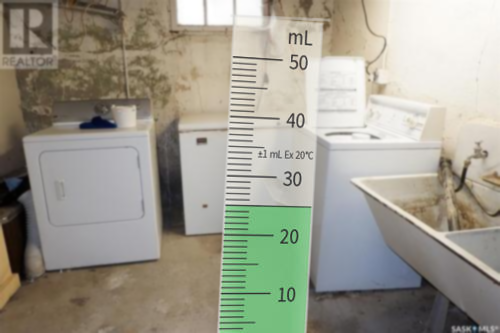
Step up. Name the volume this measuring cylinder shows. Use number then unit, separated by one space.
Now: 25 mL
